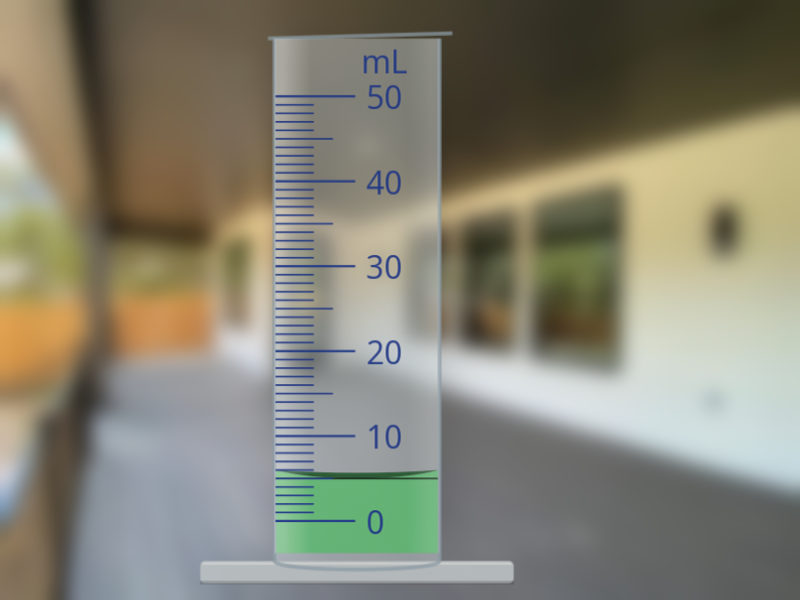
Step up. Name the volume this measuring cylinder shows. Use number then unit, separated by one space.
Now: 5 mL
